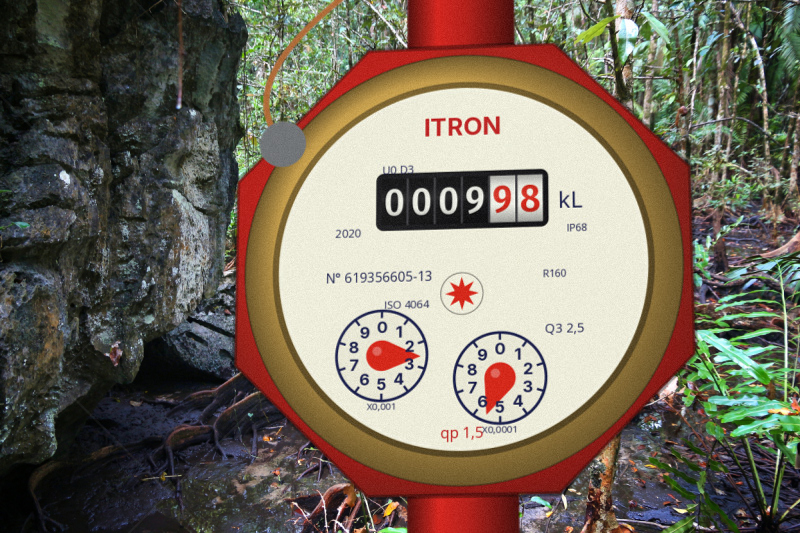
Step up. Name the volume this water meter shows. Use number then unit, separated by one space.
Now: 9.9825 kL
